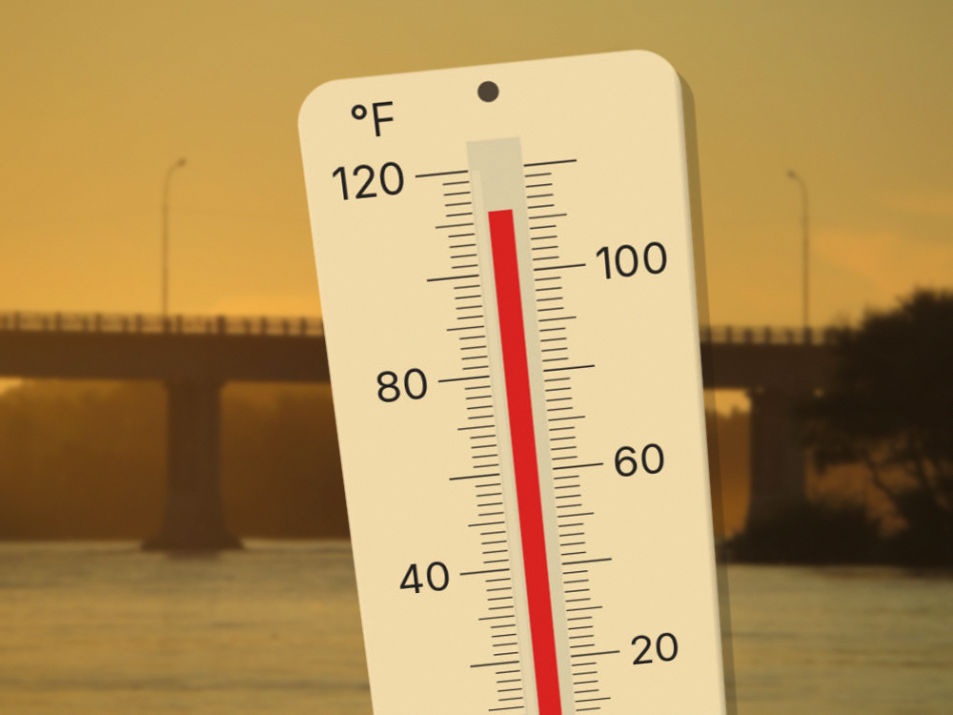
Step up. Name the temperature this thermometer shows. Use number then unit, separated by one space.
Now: 112 °F
